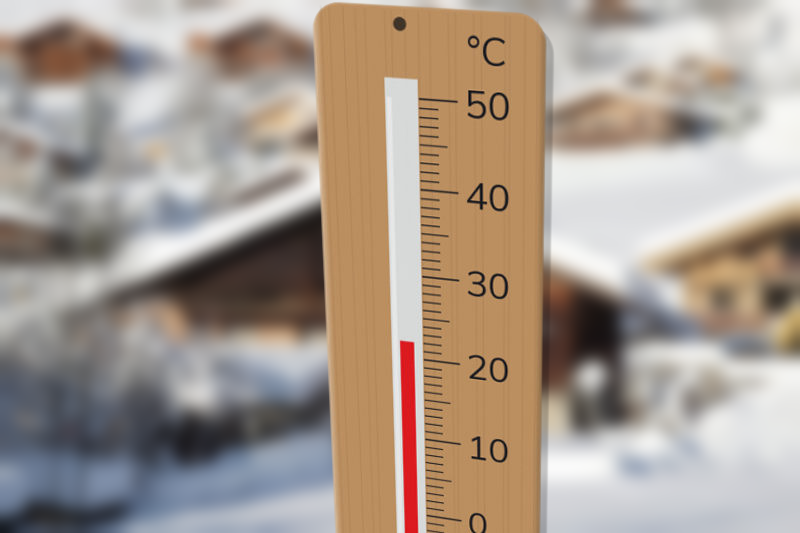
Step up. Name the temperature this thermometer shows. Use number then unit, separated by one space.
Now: 22 °C
